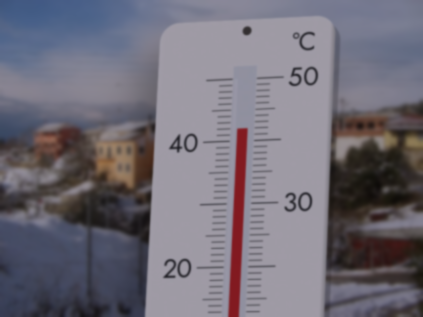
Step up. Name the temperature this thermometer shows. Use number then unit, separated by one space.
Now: 42 °C
